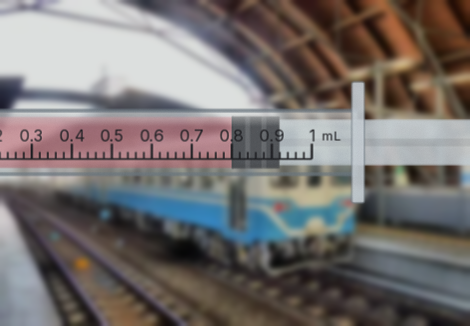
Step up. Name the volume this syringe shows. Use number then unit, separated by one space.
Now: 0.8 mL
